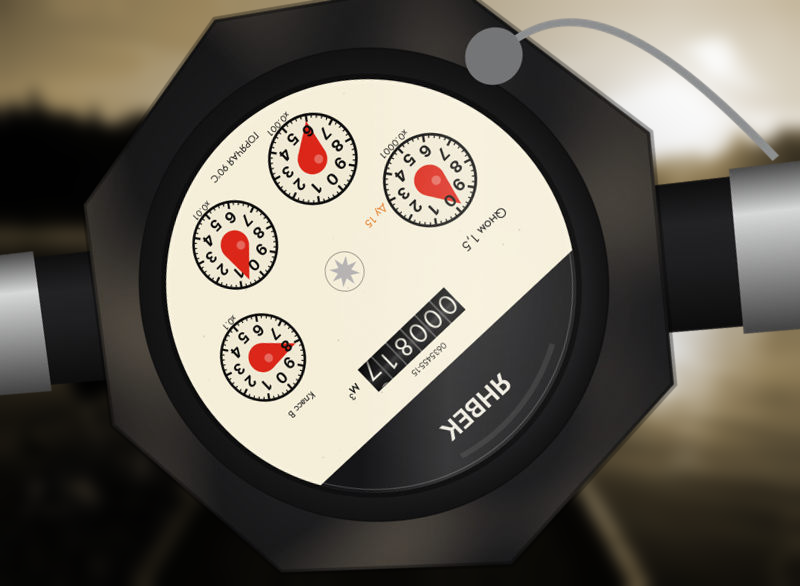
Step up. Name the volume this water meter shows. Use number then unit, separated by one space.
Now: 816.8059 m³
